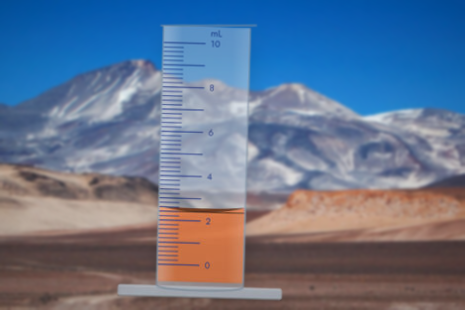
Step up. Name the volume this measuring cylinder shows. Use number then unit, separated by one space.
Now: 2.4 mL
